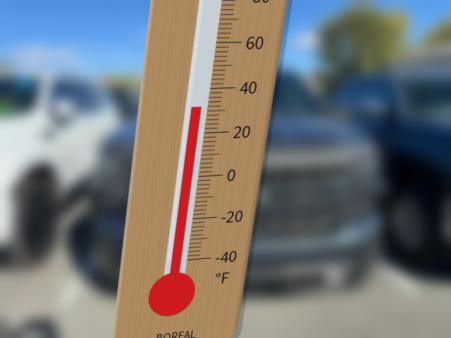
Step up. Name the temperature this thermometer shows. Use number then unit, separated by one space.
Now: 32 °F
